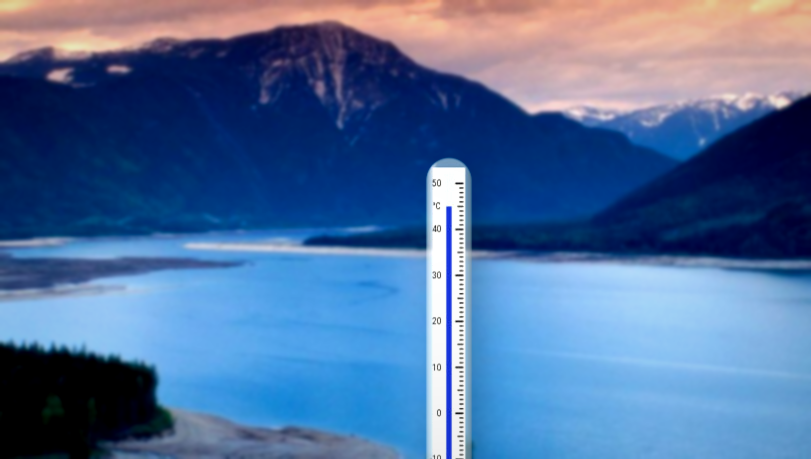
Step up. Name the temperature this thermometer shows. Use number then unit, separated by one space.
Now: 45 °C
